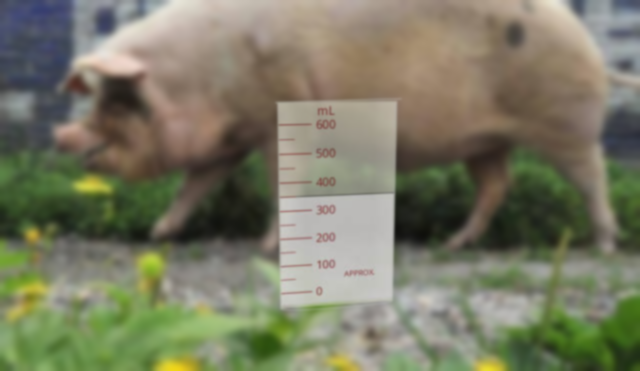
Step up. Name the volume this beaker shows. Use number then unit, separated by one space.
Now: 350 mL
